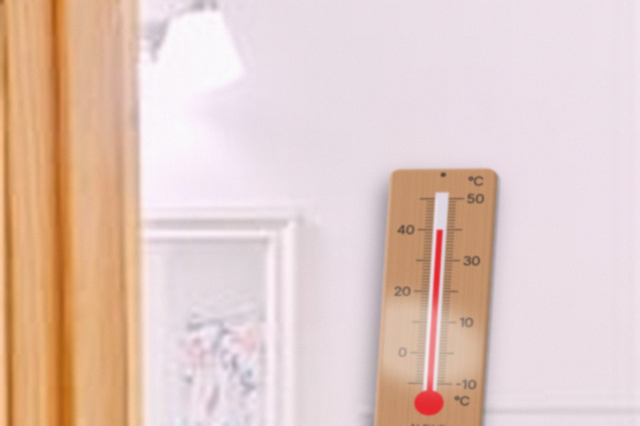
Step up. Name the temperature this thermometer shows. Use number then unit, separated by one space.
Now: 40 °C
